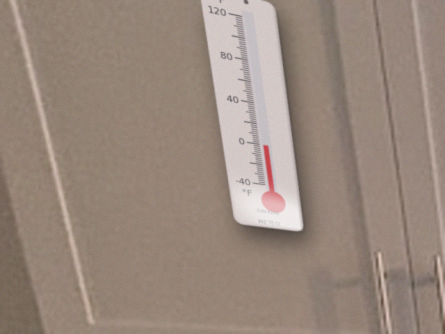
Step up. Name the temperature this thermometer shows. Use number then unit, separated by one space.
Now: 0 °F
